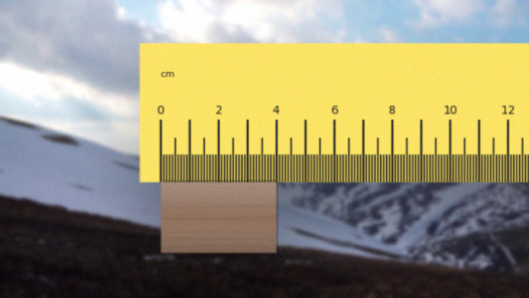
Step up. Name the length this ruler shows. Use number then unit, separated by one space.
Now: 4 cm
